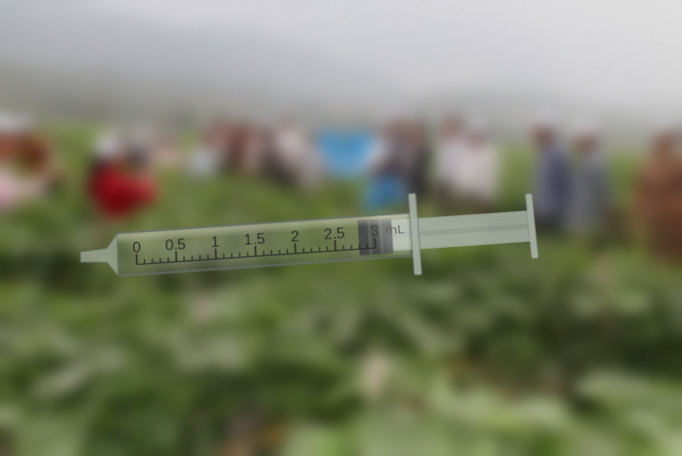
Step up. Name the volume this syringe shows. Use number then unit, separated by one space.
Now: 2.8 mL
